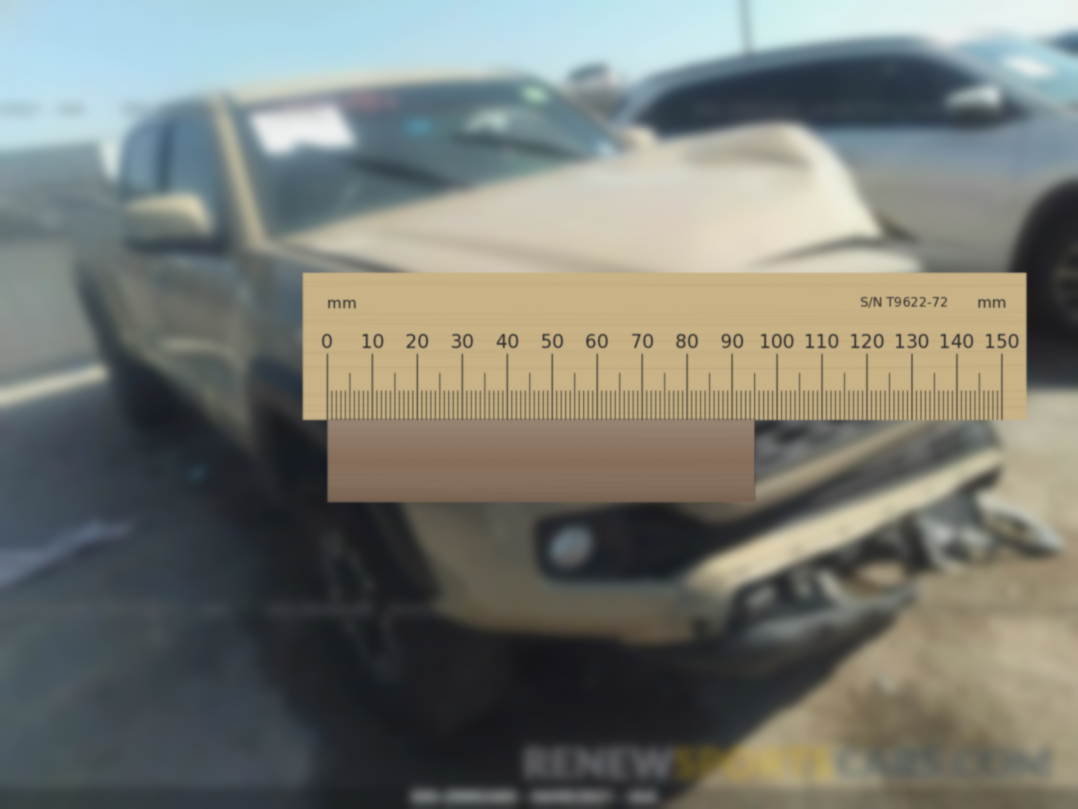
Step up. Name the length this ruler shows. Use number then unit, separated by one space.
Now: 95 mm
